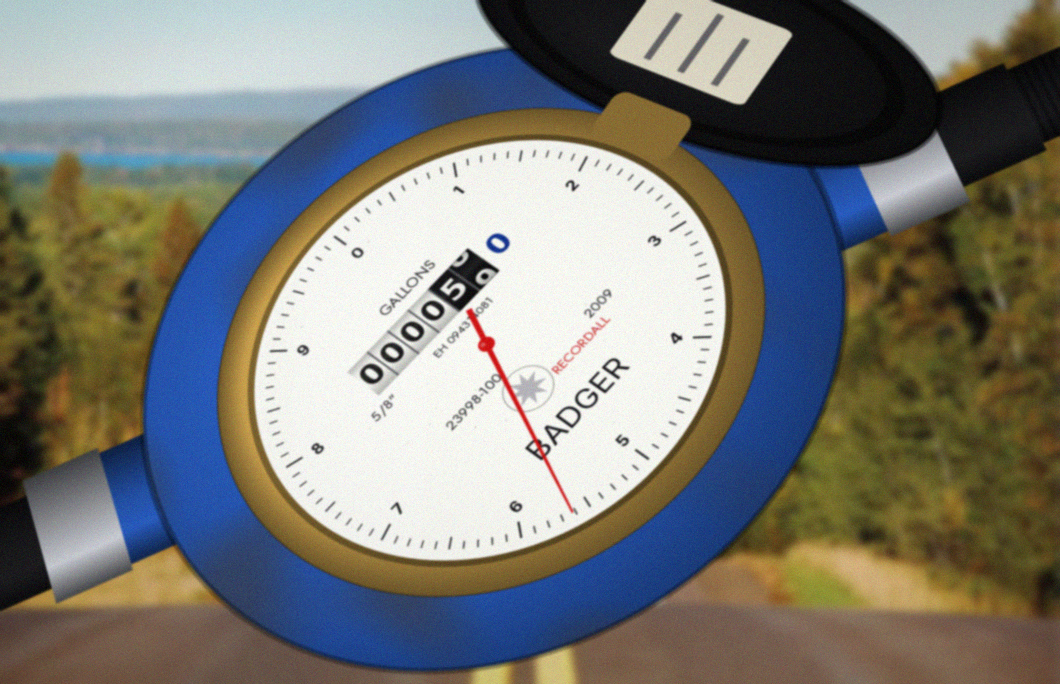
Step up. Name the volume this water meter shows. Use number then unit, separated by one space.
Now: 585.6 gal
